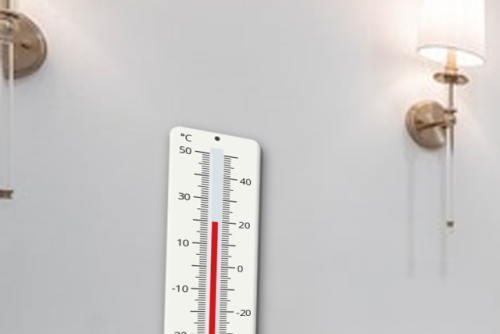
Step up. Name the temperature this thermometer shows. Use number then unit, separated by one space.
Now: 20 °C
